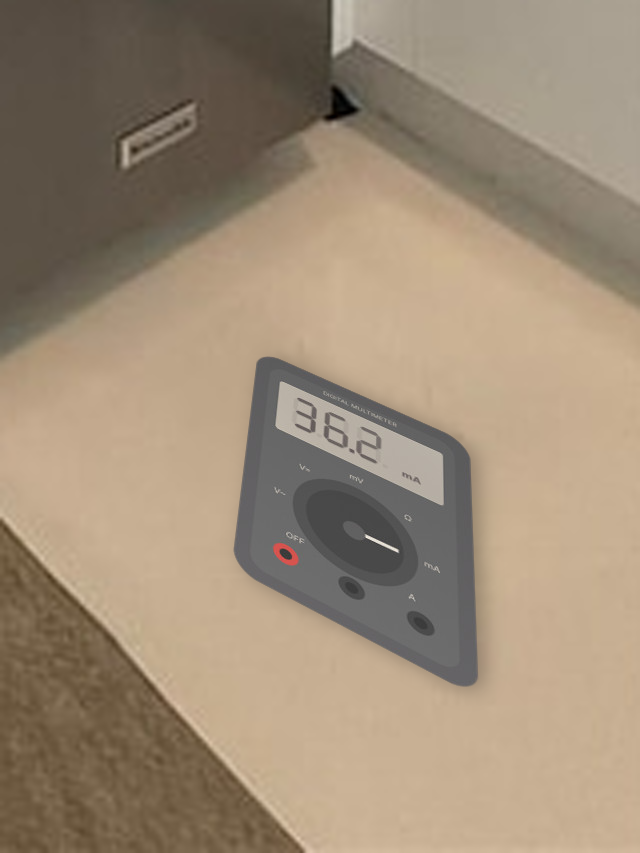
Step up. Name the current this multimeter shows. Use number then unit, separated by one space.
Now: 36.2 mA
